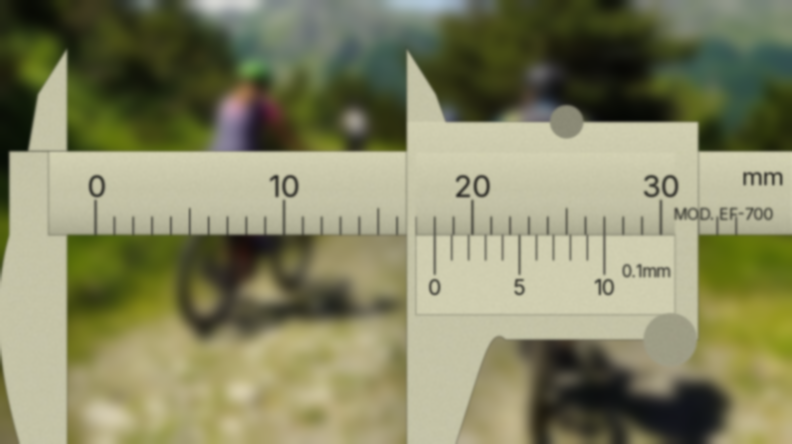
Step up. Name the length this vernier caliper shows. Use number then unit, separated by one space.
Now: 18.0 mm
